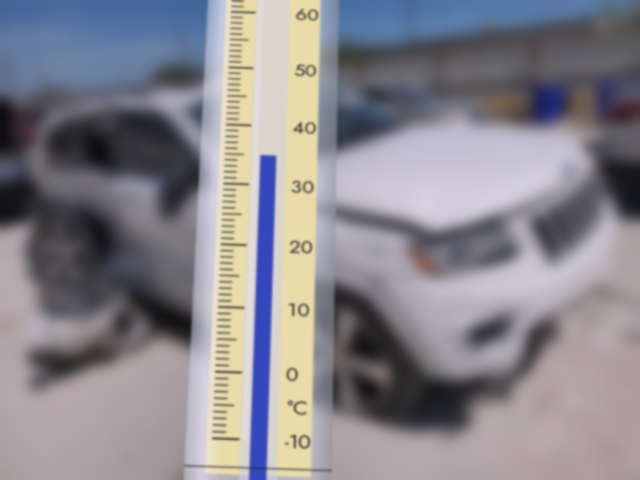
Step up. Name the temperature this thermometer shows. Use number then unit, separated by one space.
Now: 35 °C
